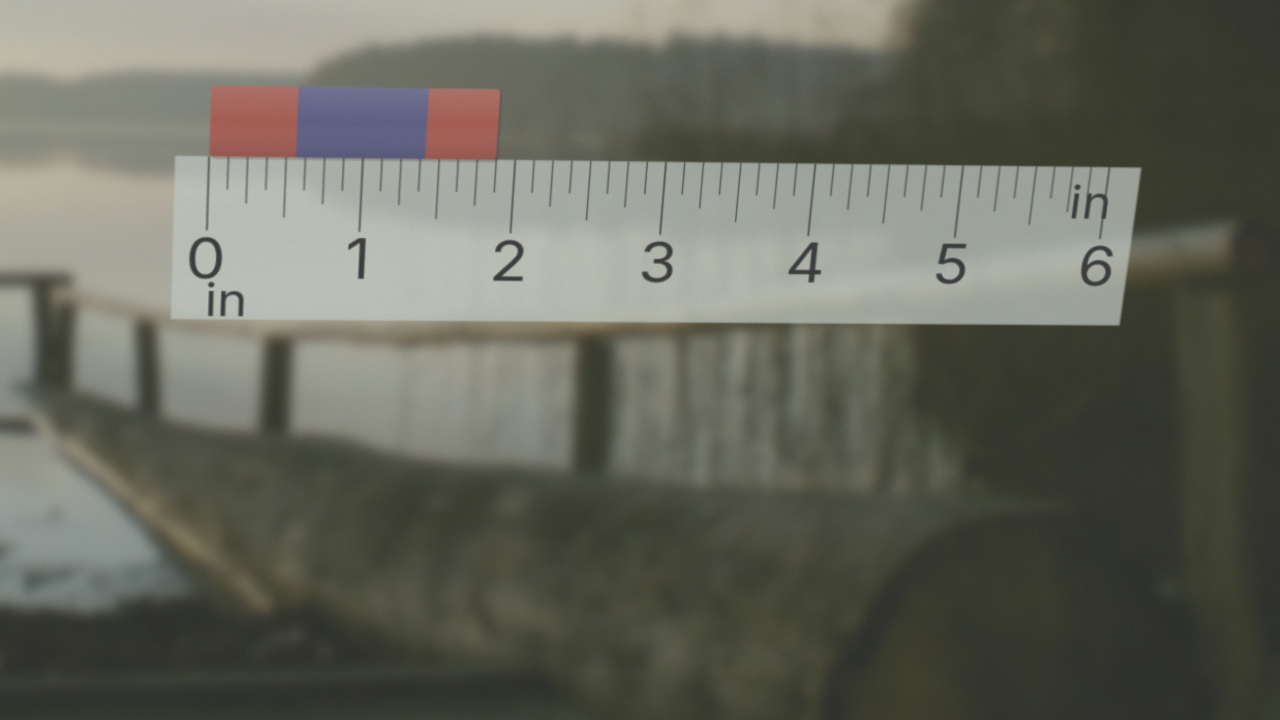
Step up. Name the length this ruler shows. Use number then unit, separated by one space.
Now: 1.875 in
